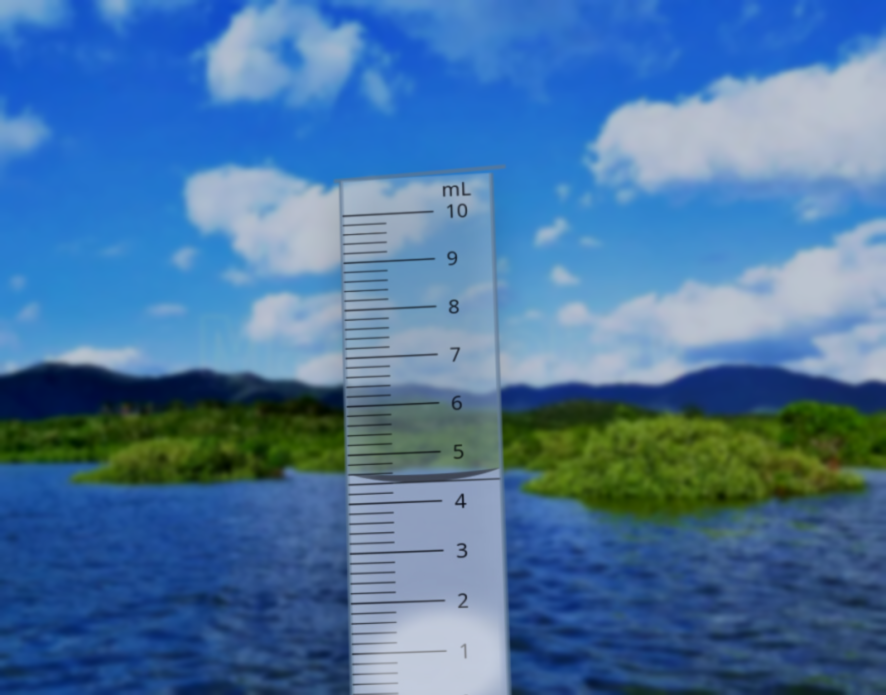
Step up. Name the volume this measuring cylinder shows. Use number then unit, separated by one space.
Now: 4.4 mL
